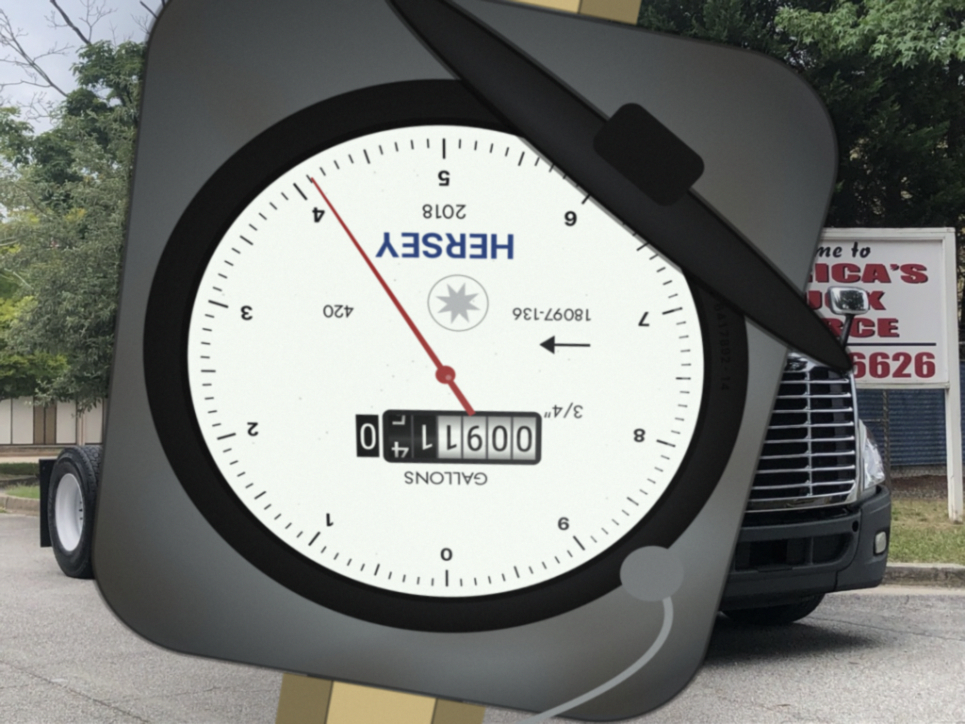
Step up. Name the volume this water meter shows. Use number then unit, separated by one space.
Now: 91144.1 gal
